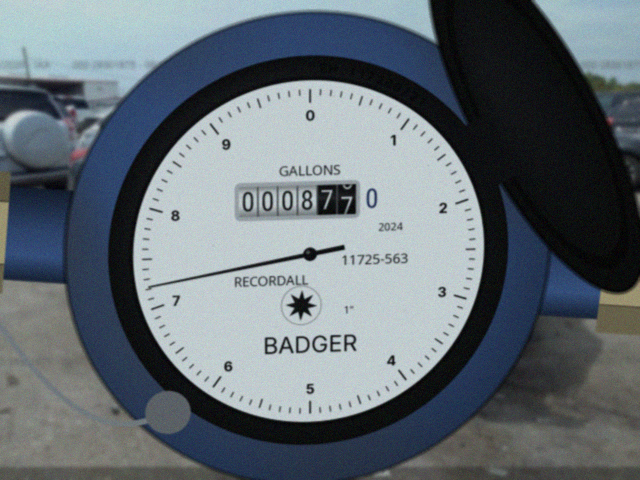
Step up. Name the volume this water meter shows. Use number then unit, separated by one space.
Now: 8767.2 gal
